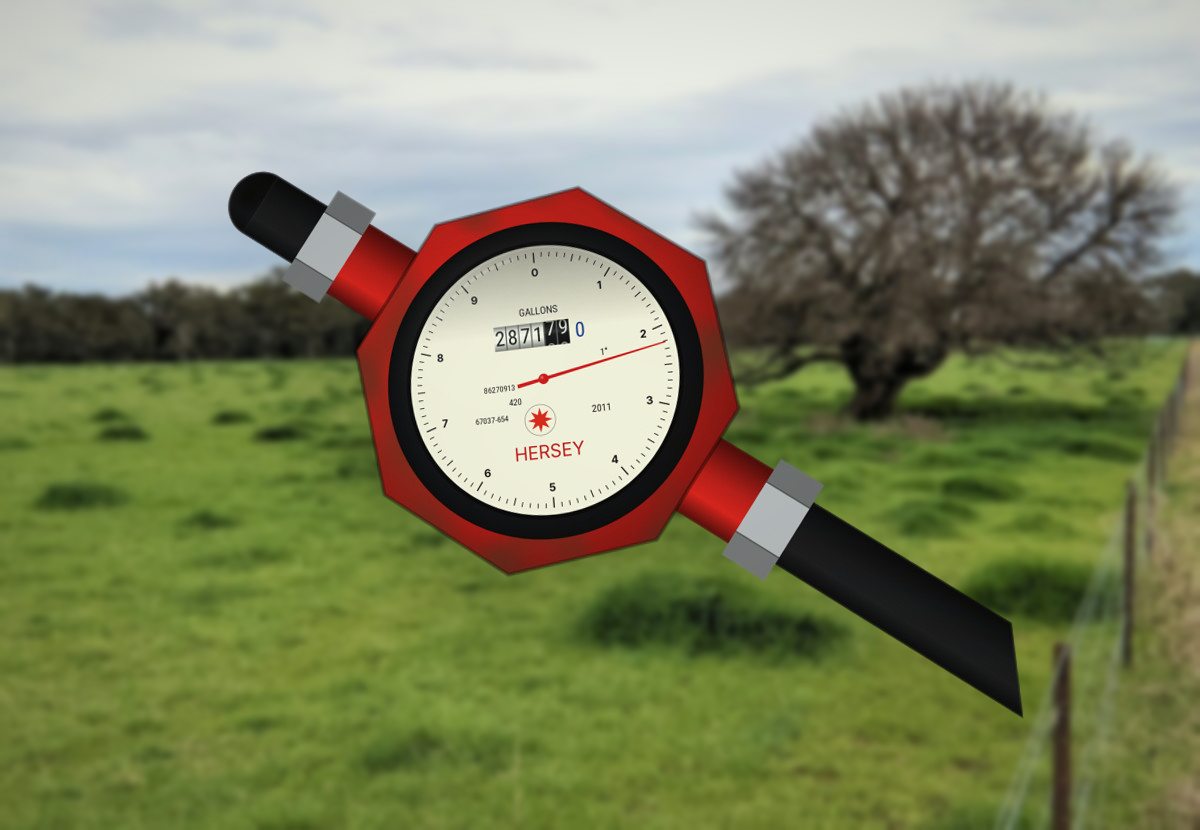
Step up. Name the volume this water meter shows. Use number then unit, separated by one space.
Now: 2871792.2 gal
